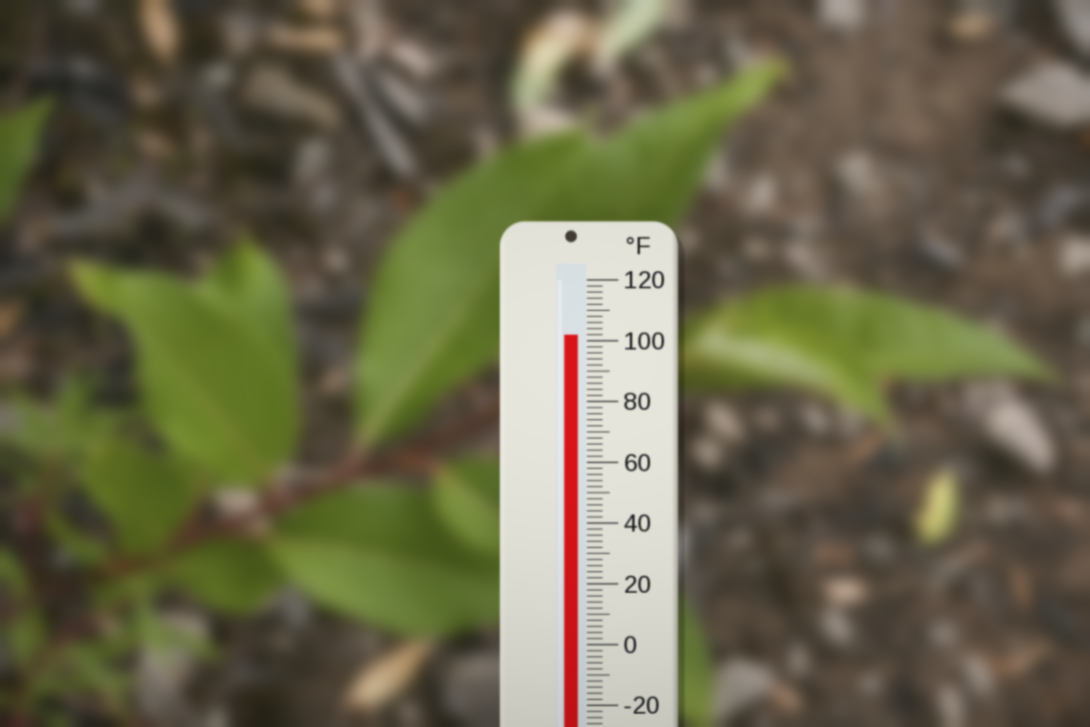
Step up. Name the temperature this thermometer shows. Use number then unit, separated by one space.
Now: 102 °F
